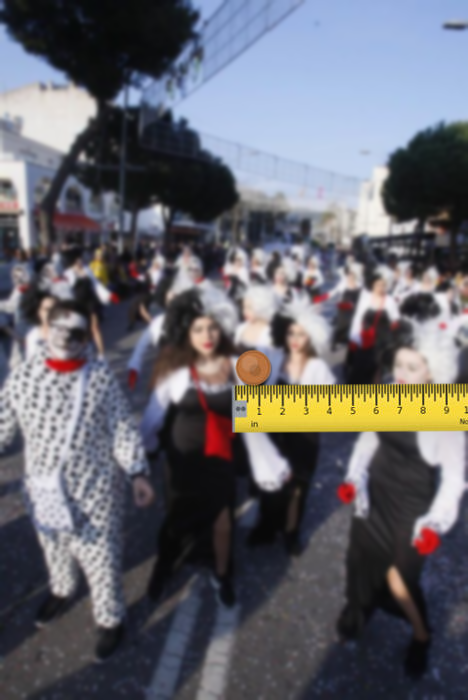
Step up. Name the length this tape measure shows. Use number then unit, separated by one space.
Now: 1.5 in
